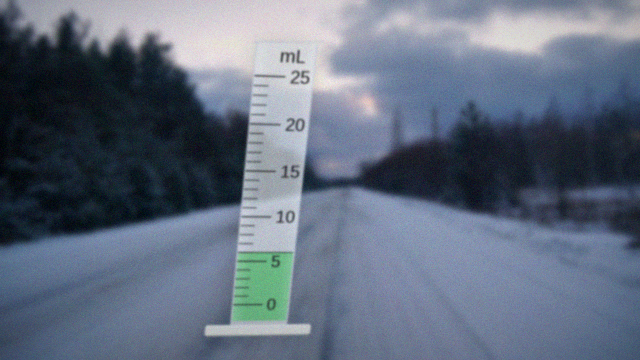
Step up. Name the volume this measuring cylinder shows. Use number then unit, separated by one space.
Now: 6 mL
